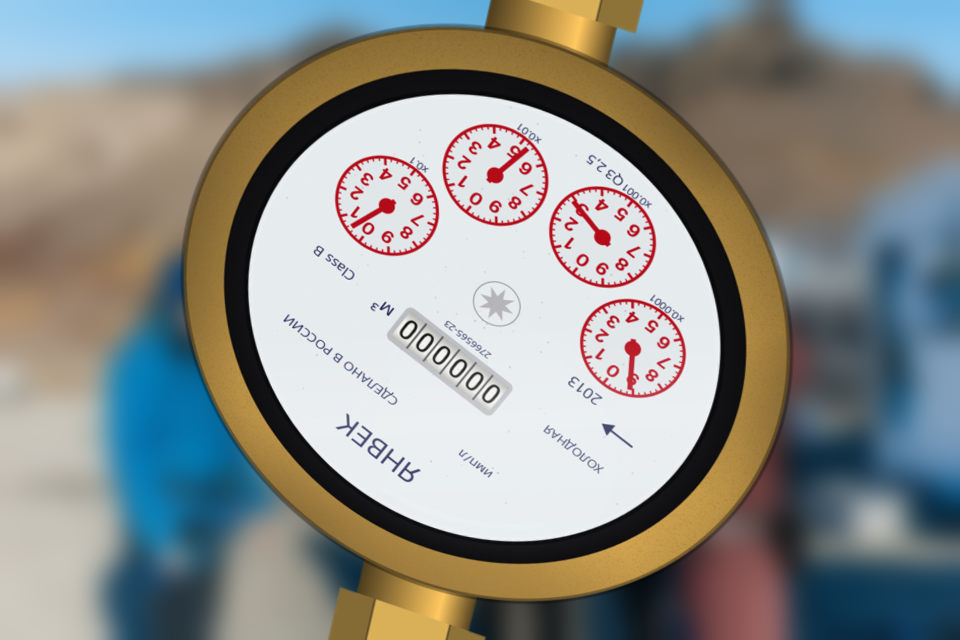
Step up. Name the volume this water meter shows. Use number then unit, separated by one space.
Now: 0.0529 m³
